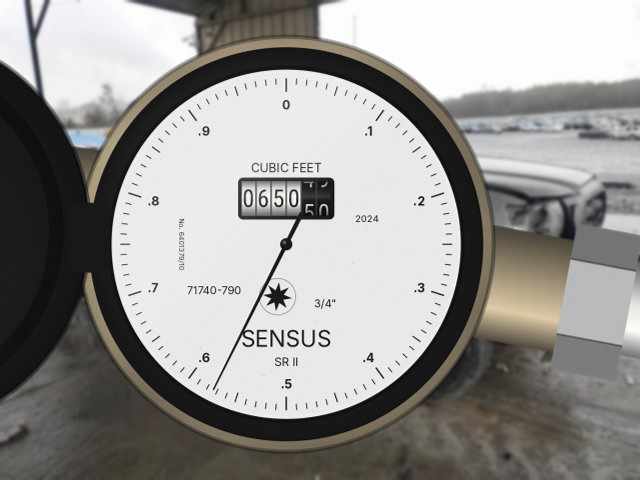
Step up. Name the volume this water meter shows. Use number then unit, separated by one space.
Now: 65049.57 ft³
